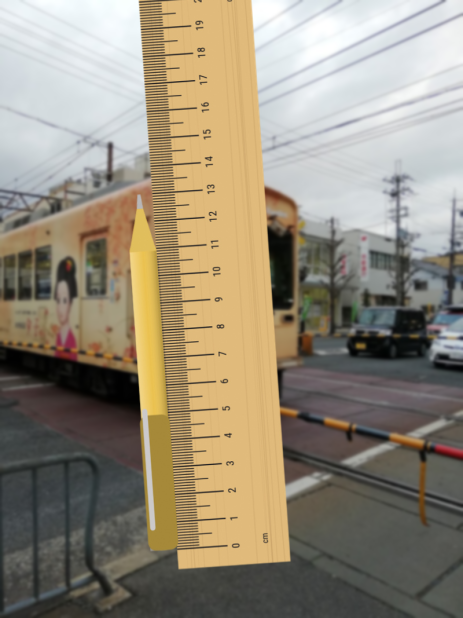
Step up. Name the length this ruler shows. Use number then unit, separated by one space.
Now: 13 cm
